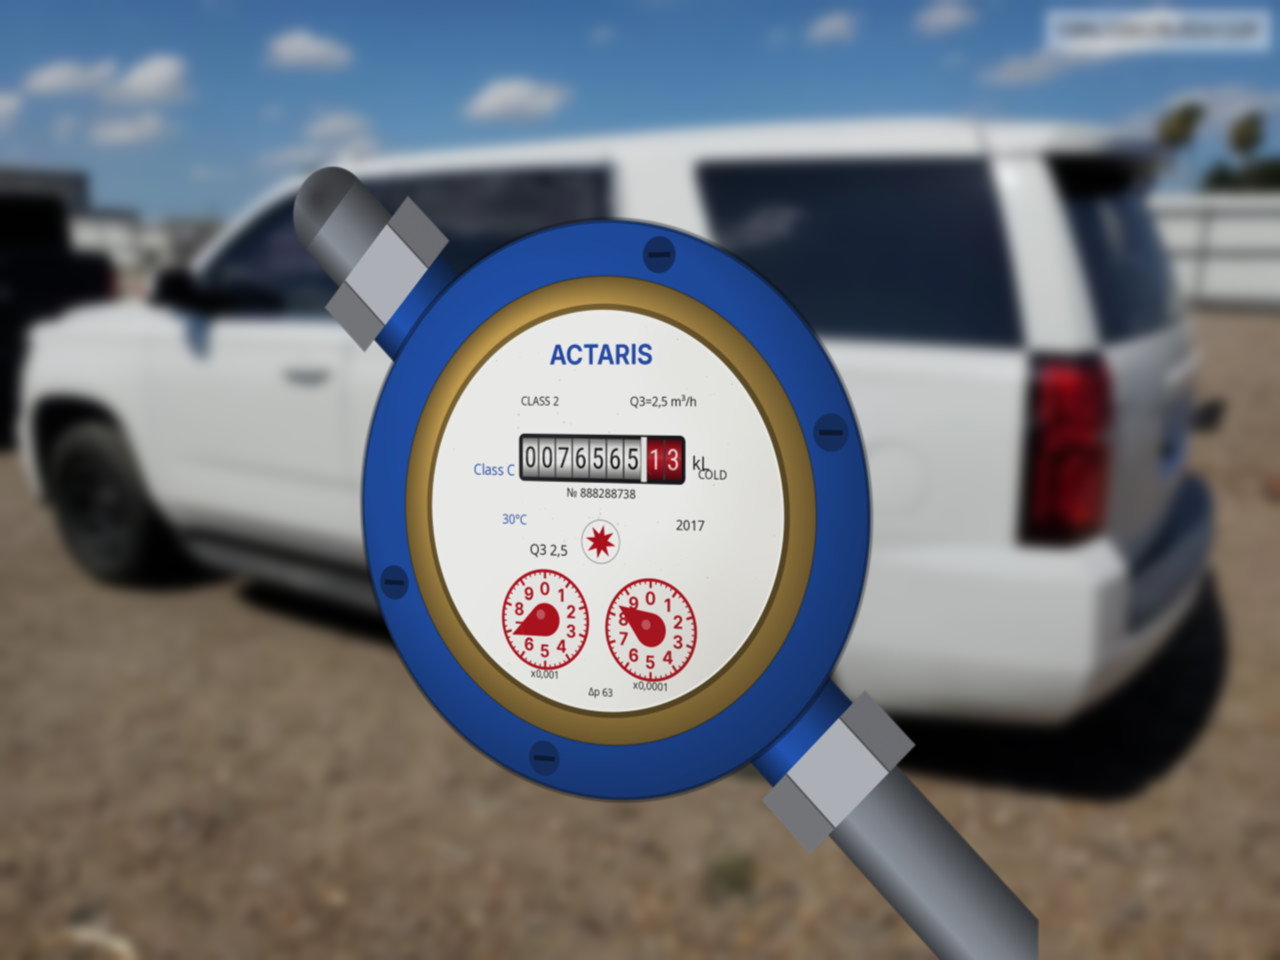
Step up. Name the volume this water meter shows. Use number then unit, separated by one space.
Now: 76565.1368 kL
